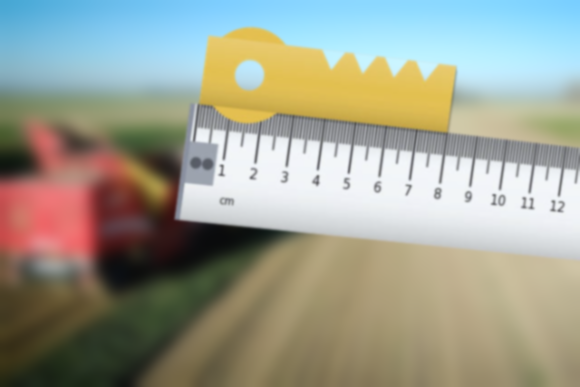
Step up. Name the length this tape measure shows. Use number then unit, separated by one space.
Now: 8 cm
